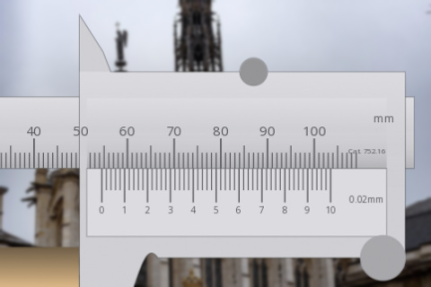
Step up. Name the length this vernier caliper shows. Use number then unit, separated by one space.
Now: 54.5 mm
